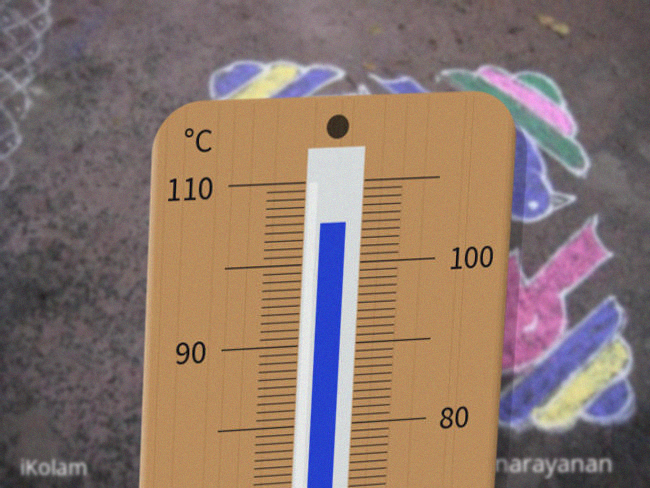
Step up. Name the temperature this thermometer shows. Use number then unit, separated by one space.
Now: 105 °C
